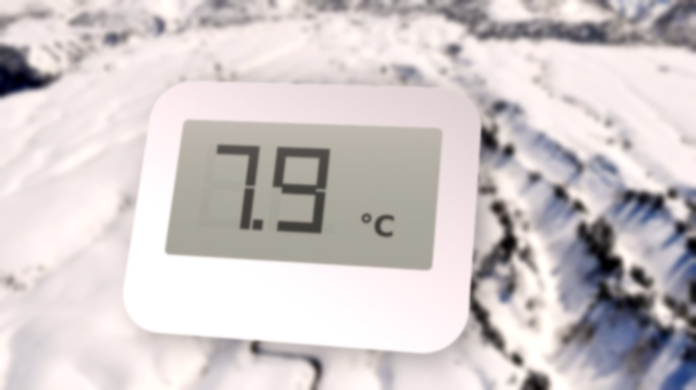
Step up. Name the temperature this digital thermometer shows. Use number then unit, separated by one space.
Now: 7.9 °C
